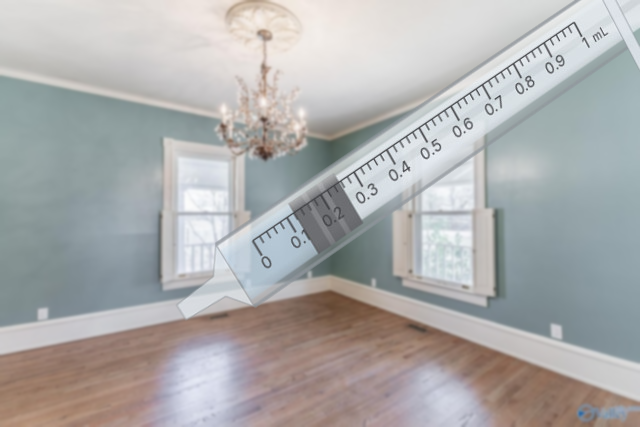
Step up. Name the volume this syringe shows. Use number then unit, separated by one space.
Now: 0.12 mL
